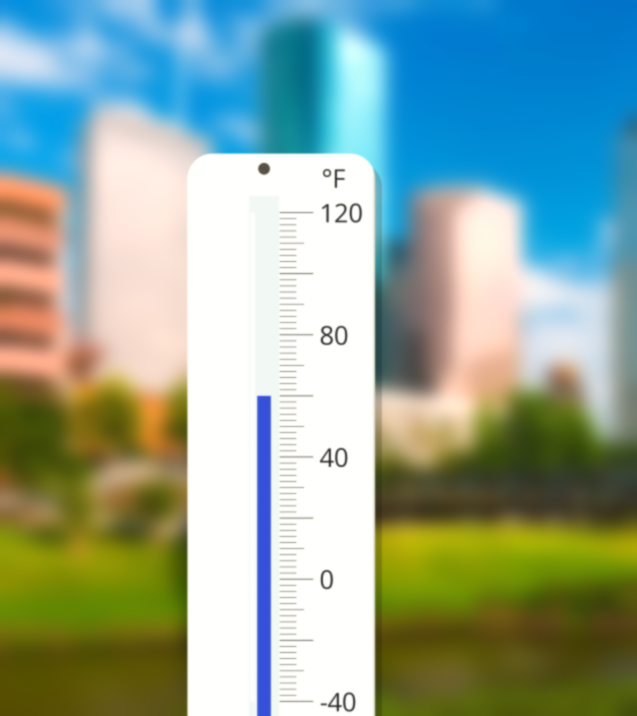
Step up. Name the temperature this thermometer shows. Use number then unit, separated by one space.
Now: 60 °F
